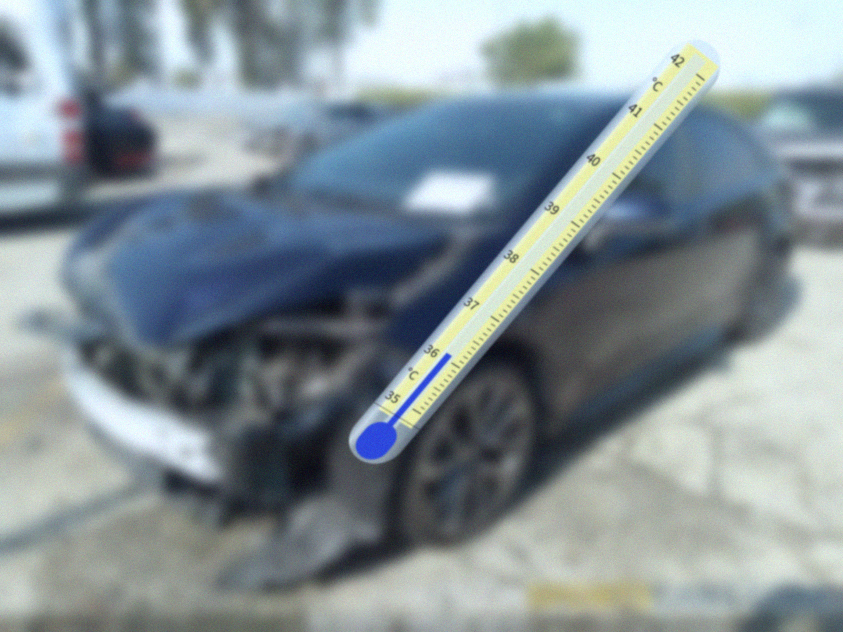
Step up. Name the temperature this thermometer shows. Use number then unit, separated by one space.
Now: 36.1 °C
